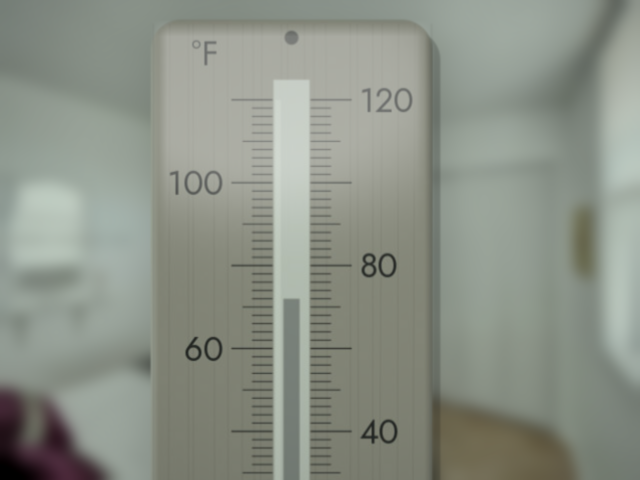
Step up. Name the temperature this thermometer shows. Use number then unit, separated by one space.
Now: 72 °F
